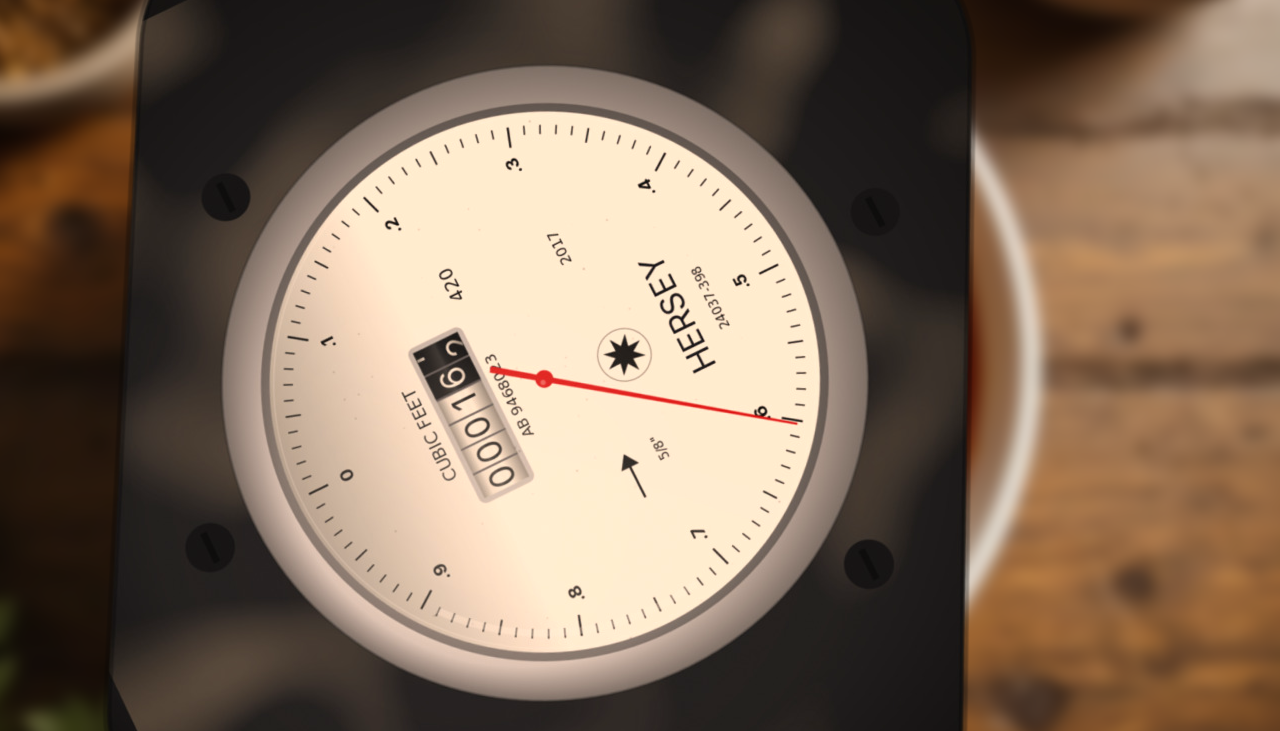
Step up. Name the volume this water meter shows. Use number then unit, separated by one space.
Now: 161.60 ft³
